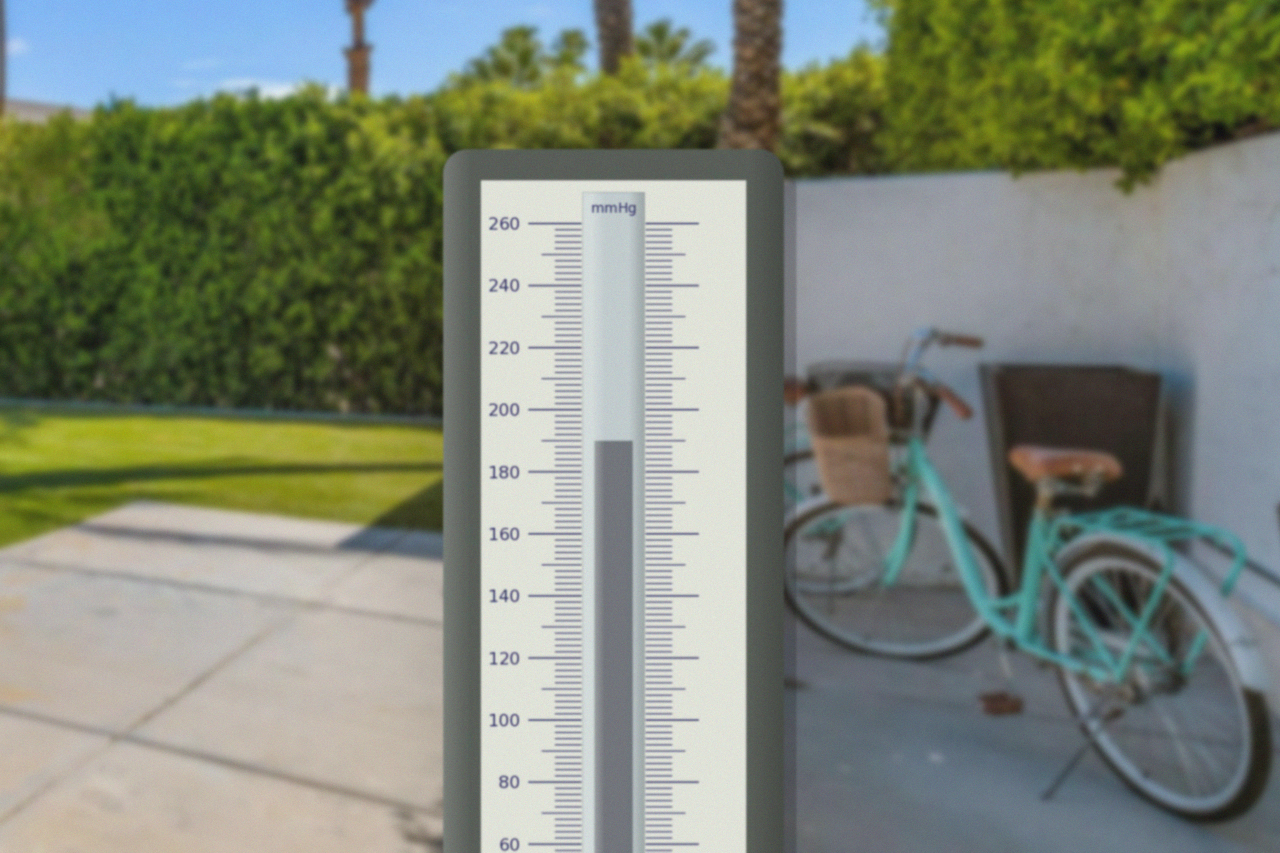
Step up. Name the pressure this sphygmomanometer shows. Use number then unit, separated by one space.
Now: 190 mmHg
